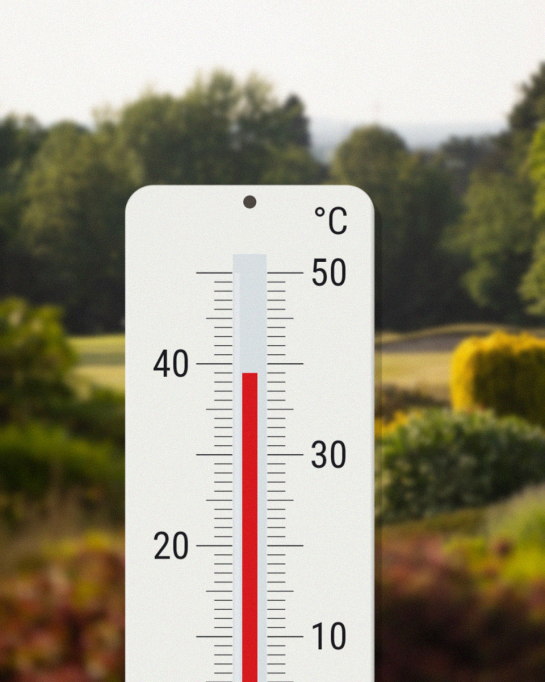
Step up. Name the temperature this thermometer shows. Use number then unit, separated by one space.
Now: 39 °C
